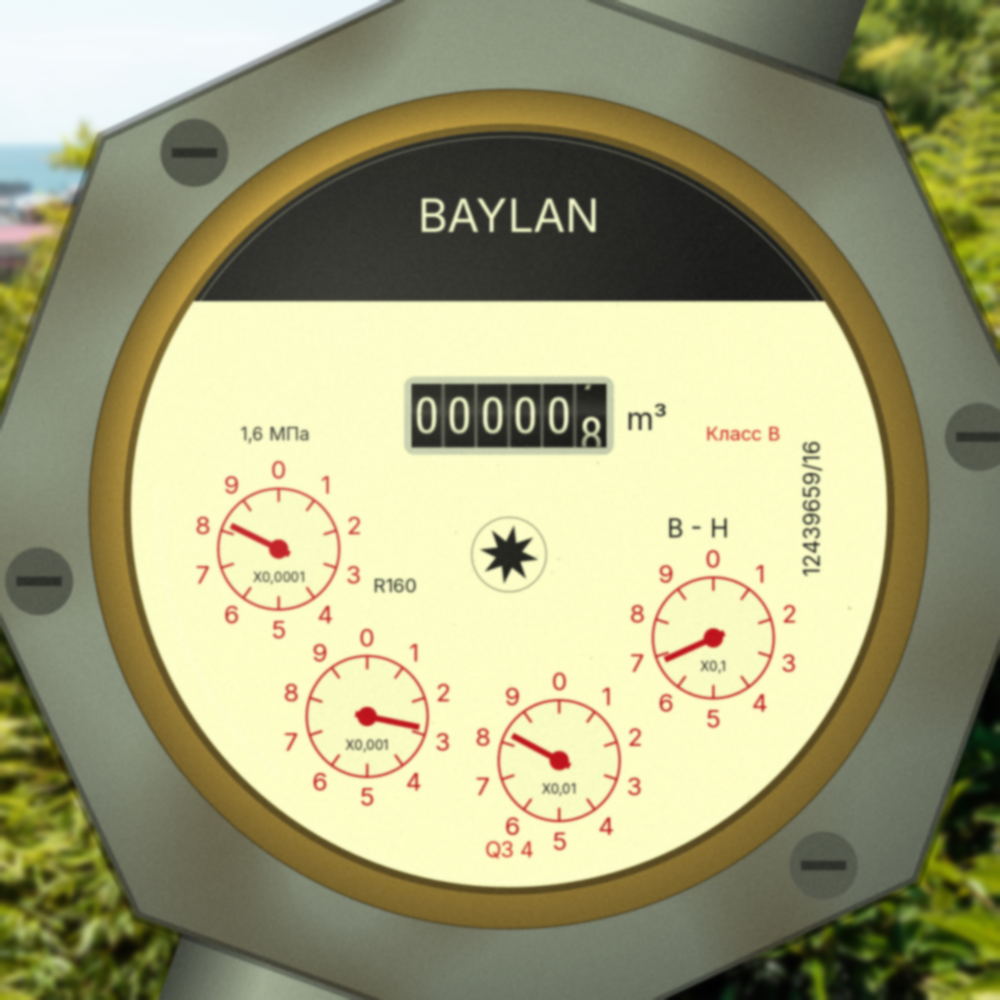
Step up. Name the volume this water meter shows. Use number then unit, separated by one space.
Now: 7.6828 m³
